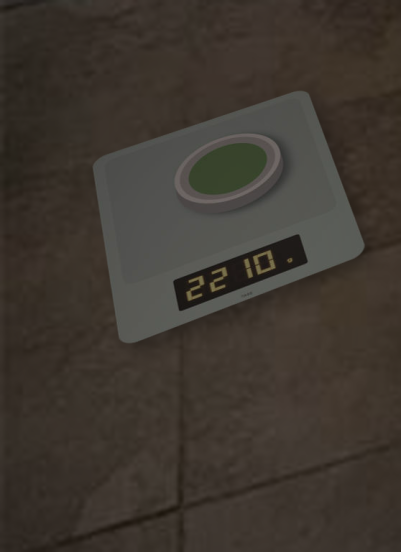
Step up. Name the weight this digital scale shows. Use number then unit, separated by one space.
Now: 2210 g
